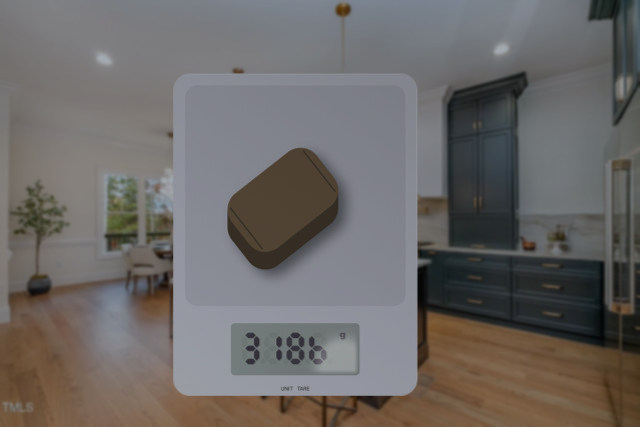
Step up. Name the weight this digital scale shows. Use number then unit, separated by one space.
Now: 3186 g
